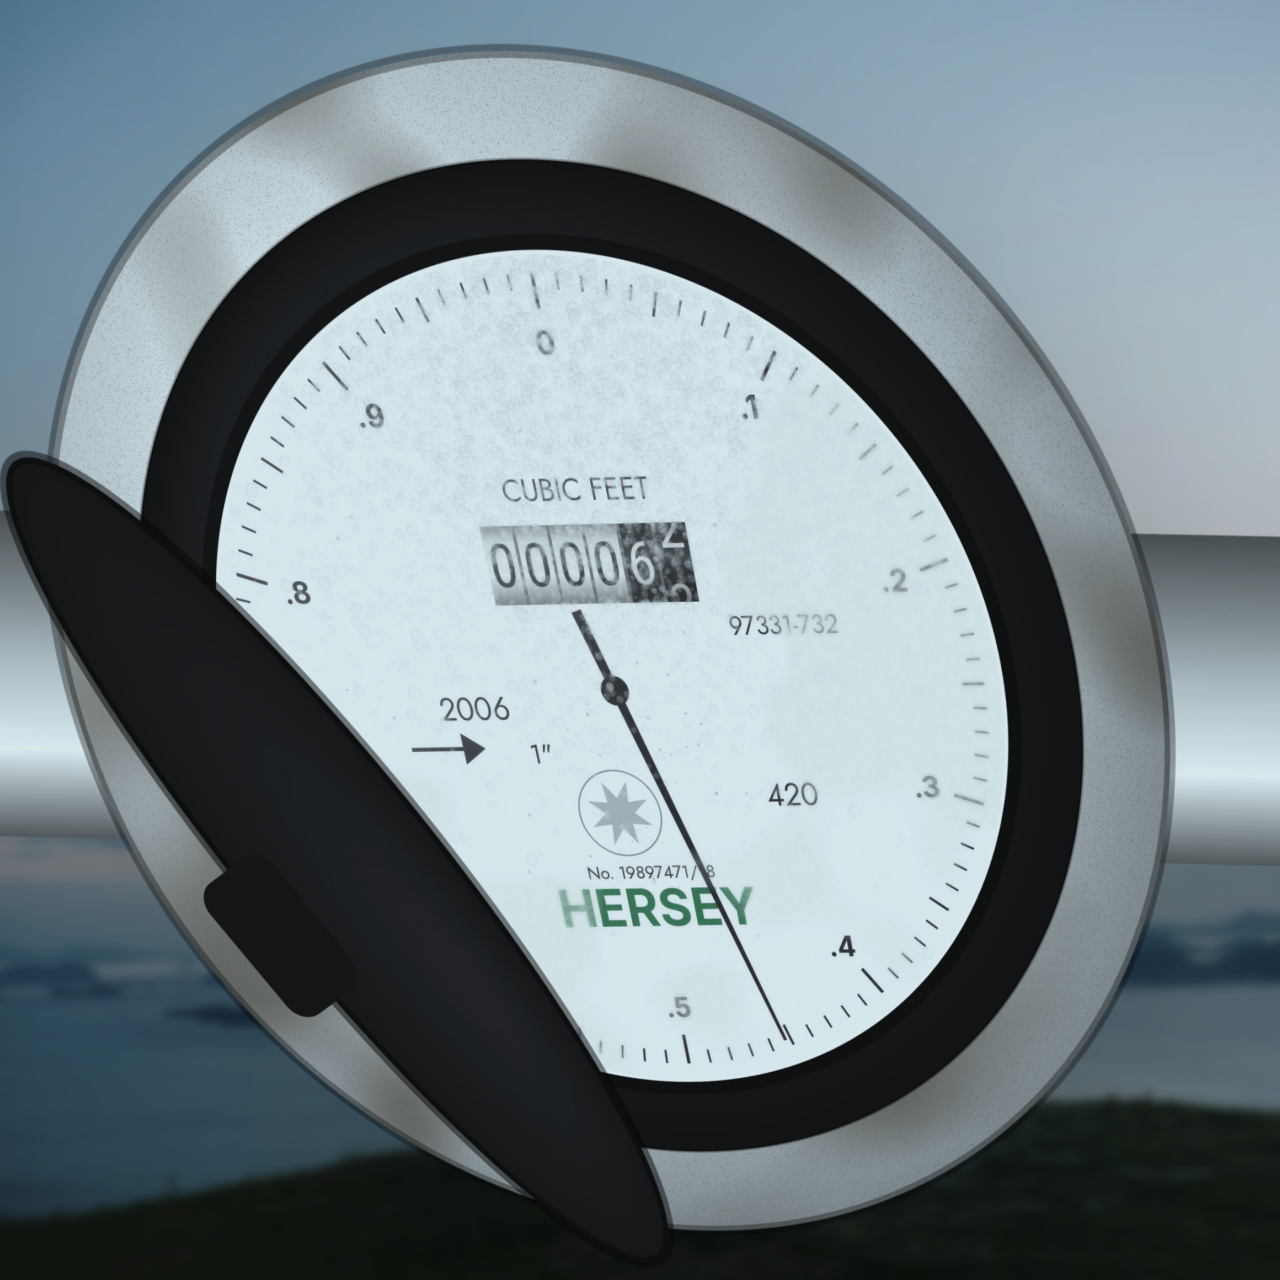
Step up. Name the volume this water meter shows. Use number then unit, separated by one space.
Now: 62.45 ft³
